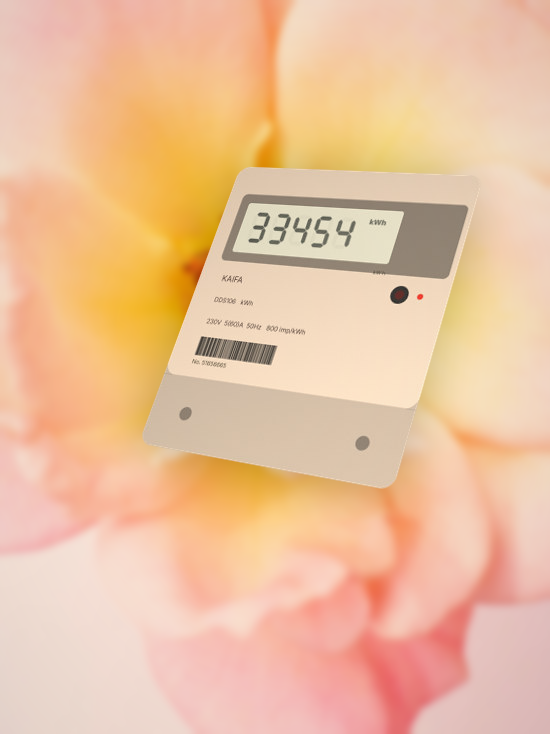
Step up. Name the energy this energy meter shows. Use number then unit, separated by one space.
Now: 33454 kWh
